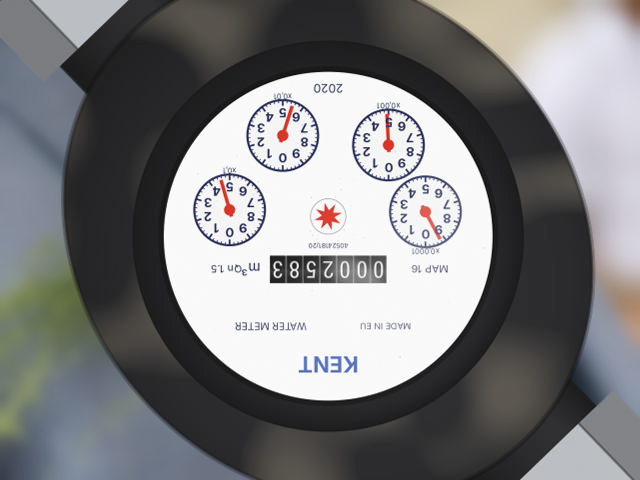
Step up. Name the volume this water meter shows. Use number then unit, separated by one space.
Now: 2583.4549 m³
